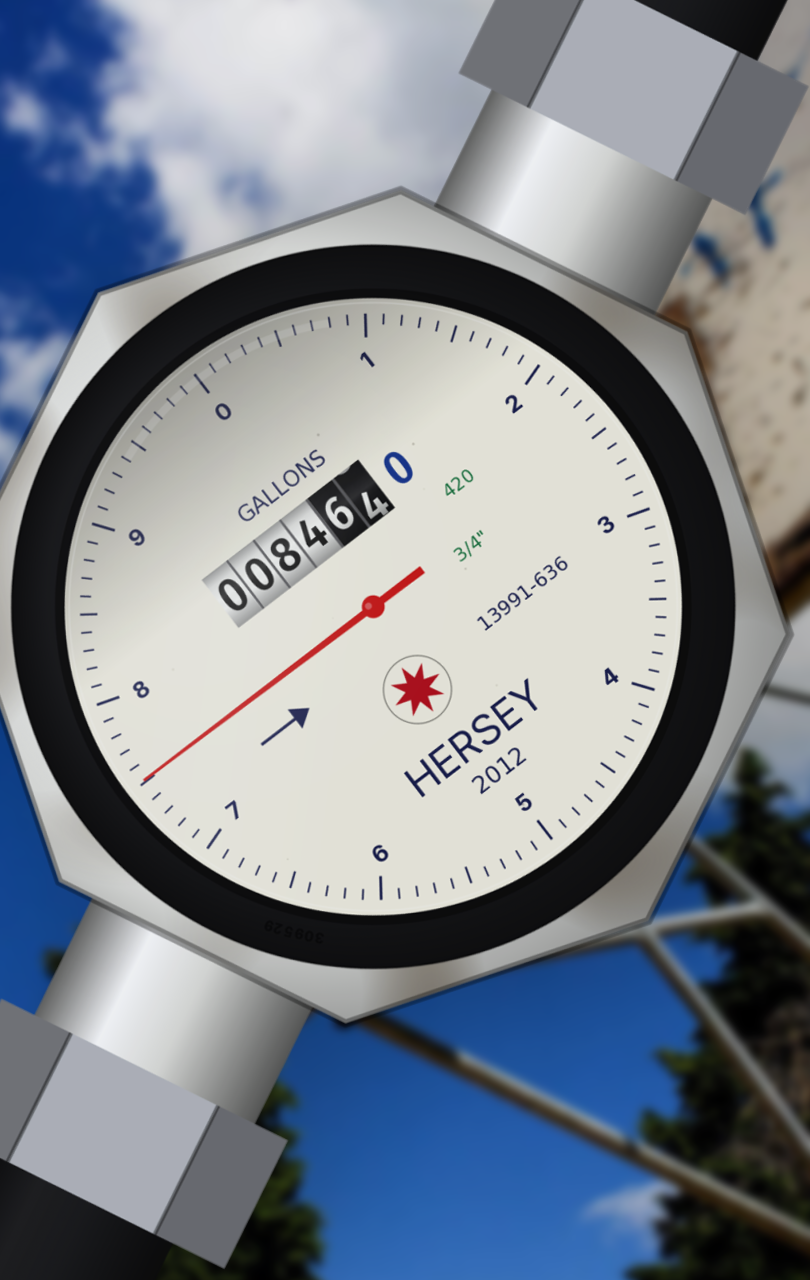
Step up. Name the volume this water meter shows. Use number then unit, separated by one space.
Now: 84637.5 gal
